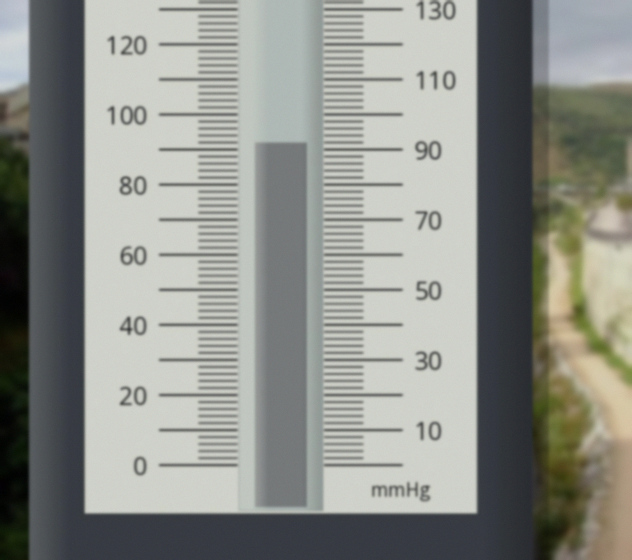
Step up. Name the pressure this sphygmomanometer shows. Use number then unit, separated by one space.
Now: 92 mmHg
